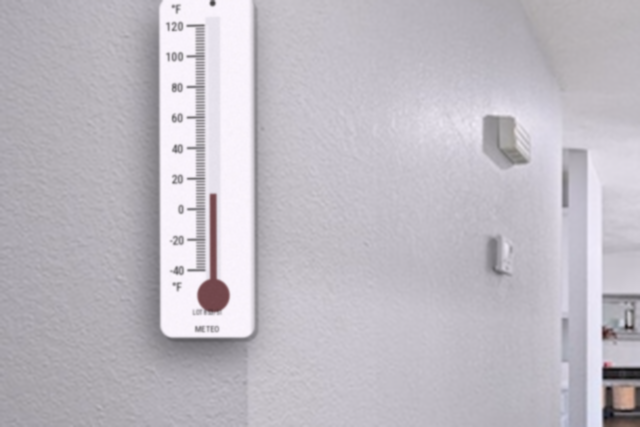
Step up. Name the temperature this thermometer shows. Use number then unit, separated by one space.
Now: 10 °F
